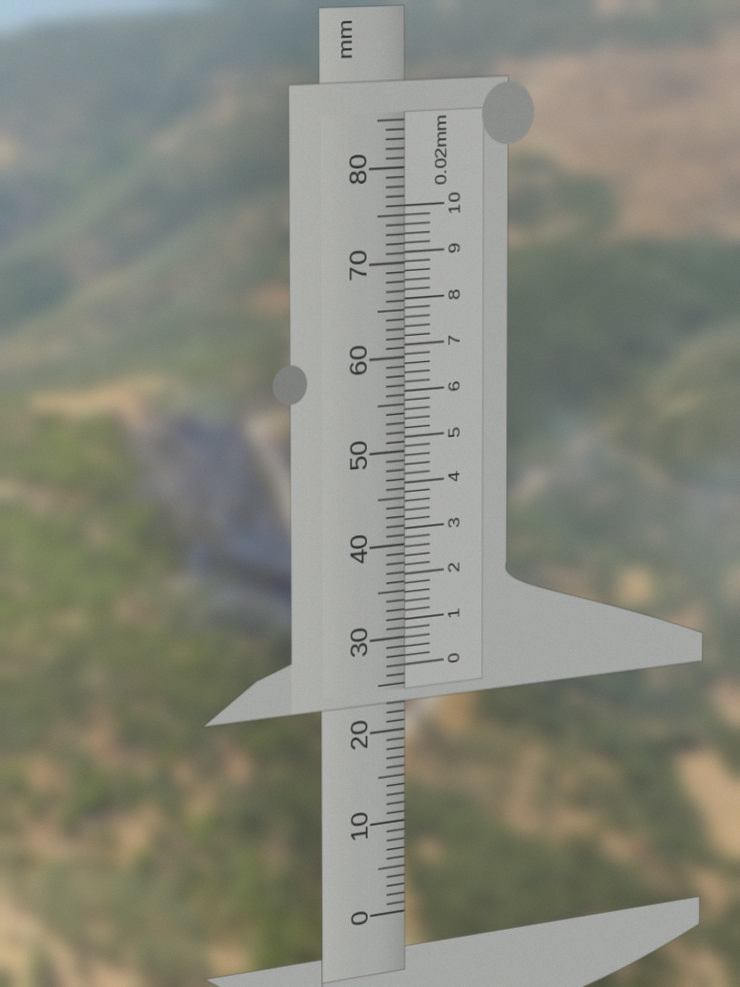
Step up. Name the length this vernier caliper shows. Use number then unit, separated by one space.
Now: 27.0 mm
